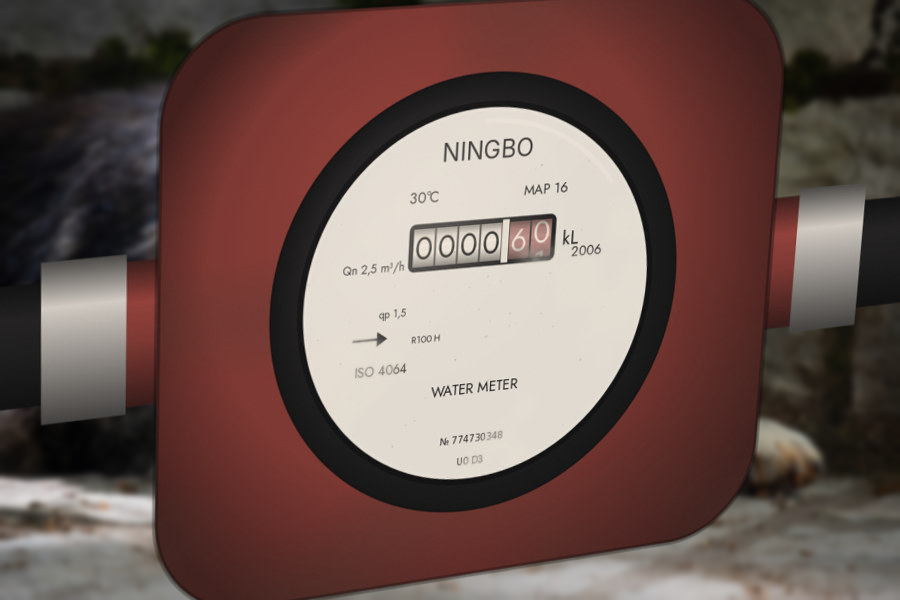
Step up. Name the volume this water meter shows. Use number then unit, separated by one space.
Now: 0.60 kL
